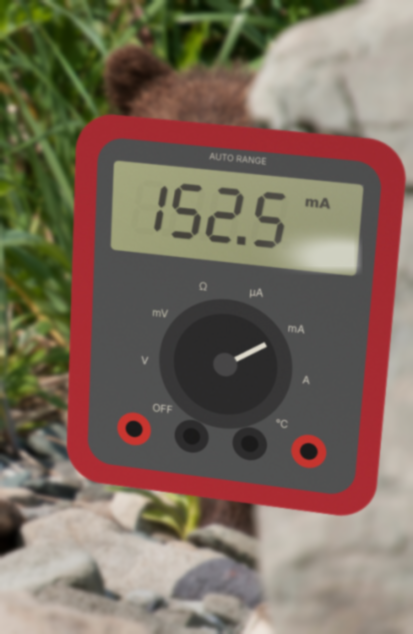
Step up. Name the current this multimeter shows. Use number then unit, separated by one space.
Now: 152.5 mA
